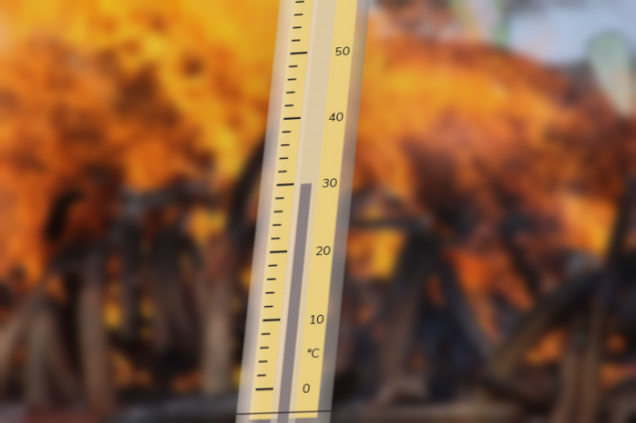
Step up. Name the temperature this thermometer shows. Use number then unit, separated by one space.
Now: 30 °C
